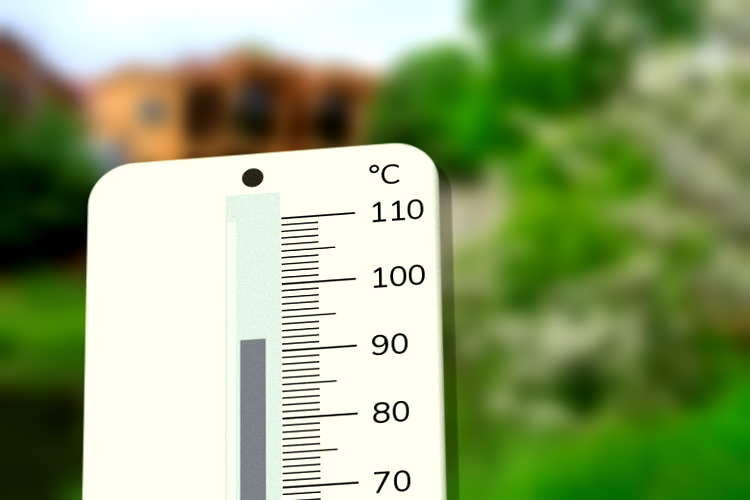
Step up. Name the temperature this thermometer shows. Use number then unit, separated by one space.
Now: 92 °C
